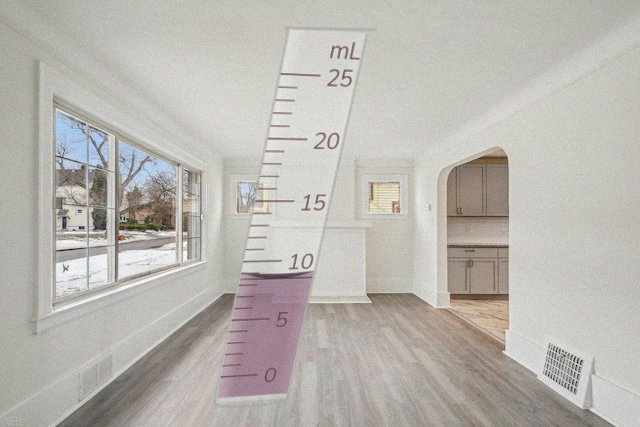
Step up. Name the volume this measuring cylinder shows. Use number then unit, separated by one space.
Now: 8.5 mL
